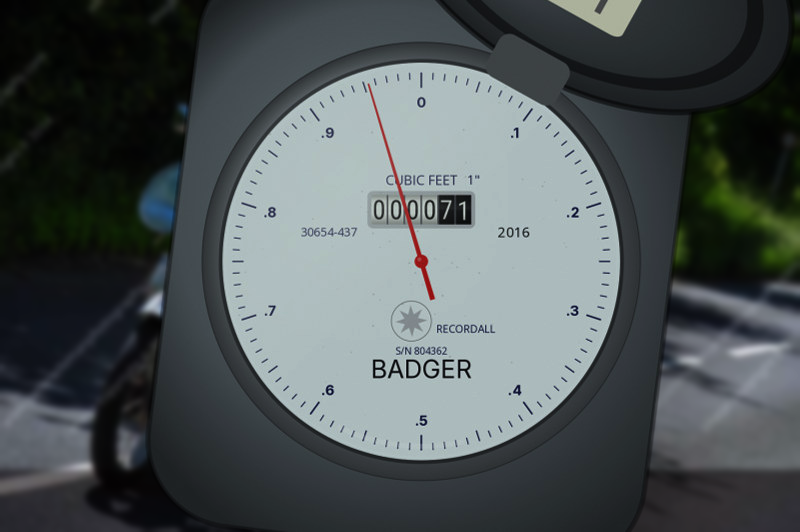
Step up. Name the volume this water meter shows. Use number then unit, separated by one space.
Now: 70.95 ft³
